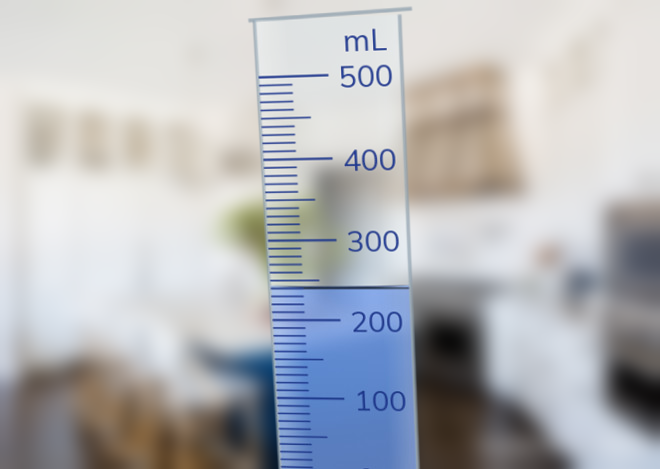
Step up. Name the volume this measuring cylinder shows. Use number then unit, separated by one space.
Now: 240 mL
